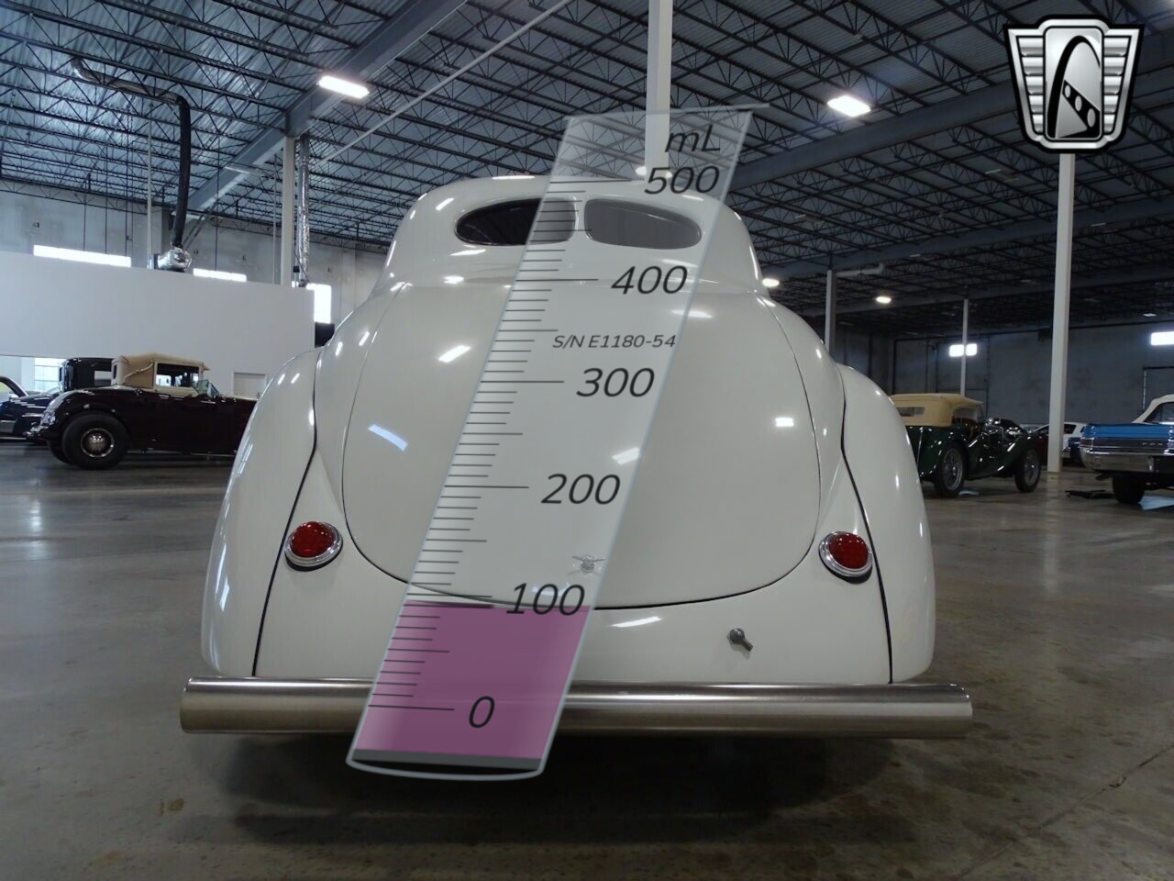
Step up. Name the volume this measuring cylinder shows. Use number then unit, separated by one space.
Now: 90 mL
